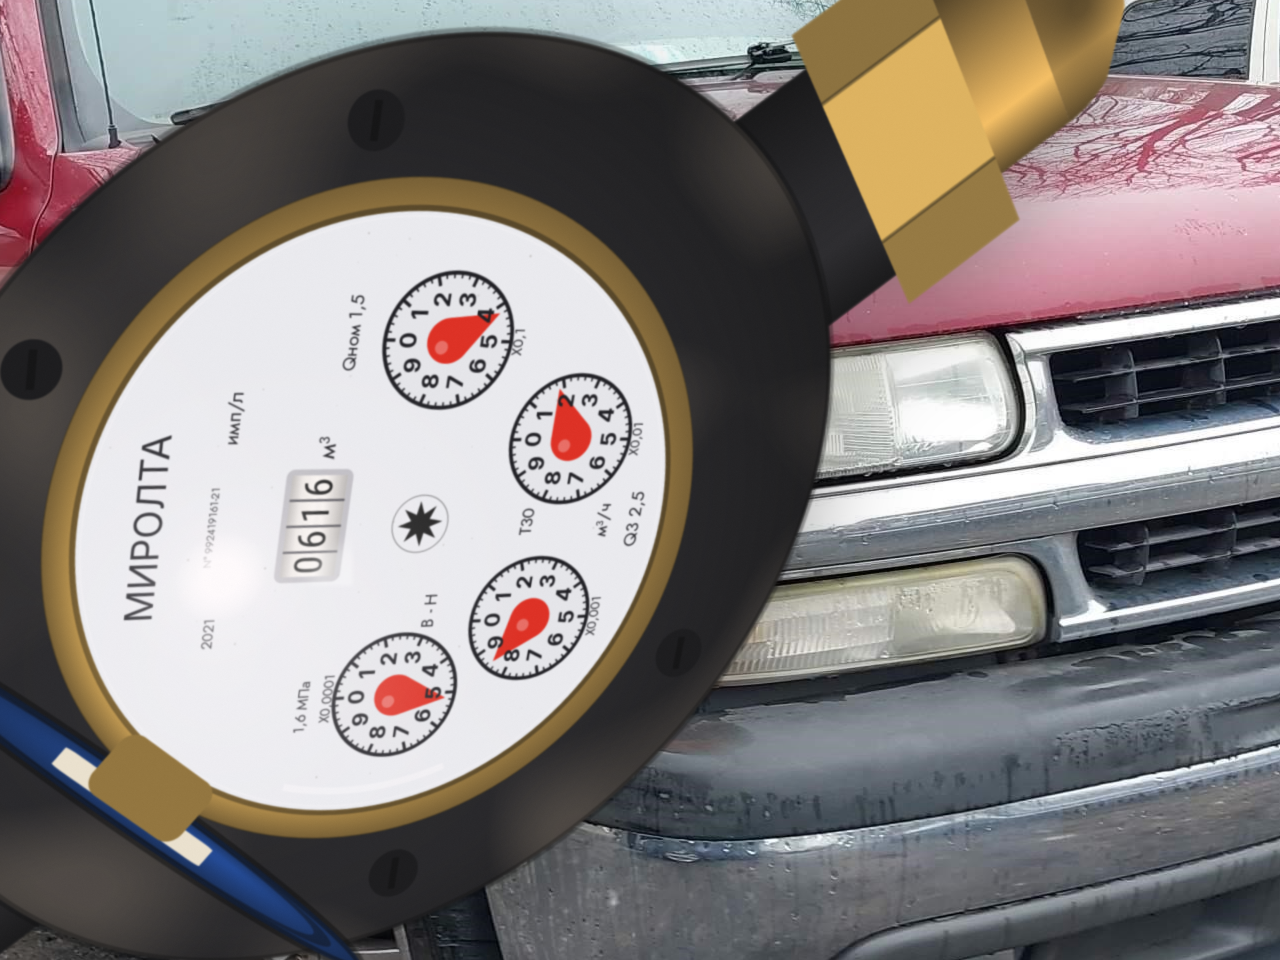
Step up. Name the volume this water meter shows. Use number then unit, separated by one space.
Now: 616.4185 m³
